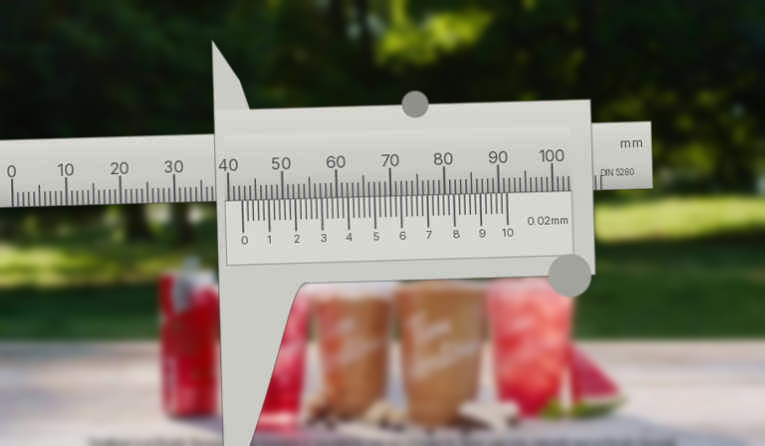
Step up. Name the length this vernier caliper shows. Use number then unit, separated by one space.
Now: 42.5 mm
